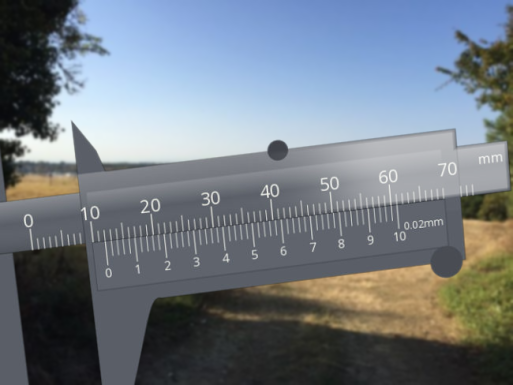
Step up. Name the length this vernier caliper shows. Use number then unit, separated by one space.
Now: 12.0 mm
